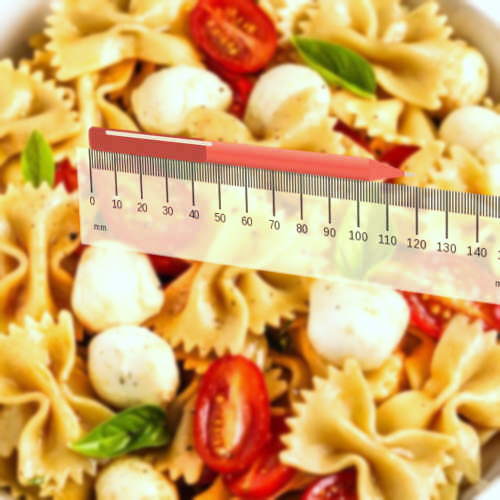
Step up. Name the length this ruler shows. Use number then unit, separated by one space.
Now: 120 mm
